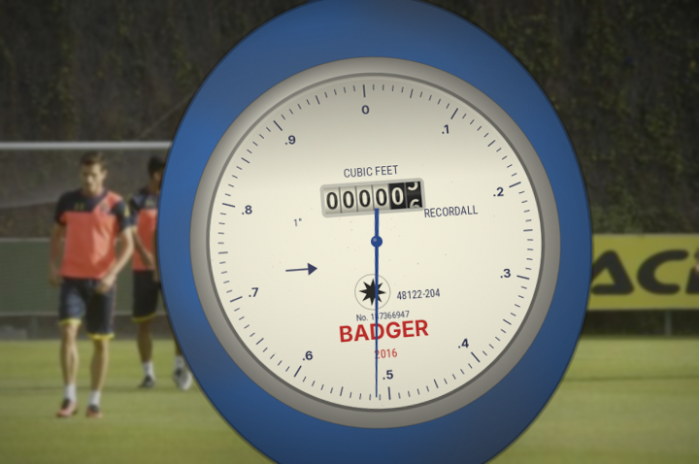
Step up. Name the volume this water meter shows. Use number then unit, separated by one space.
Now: 5.51 ft³
